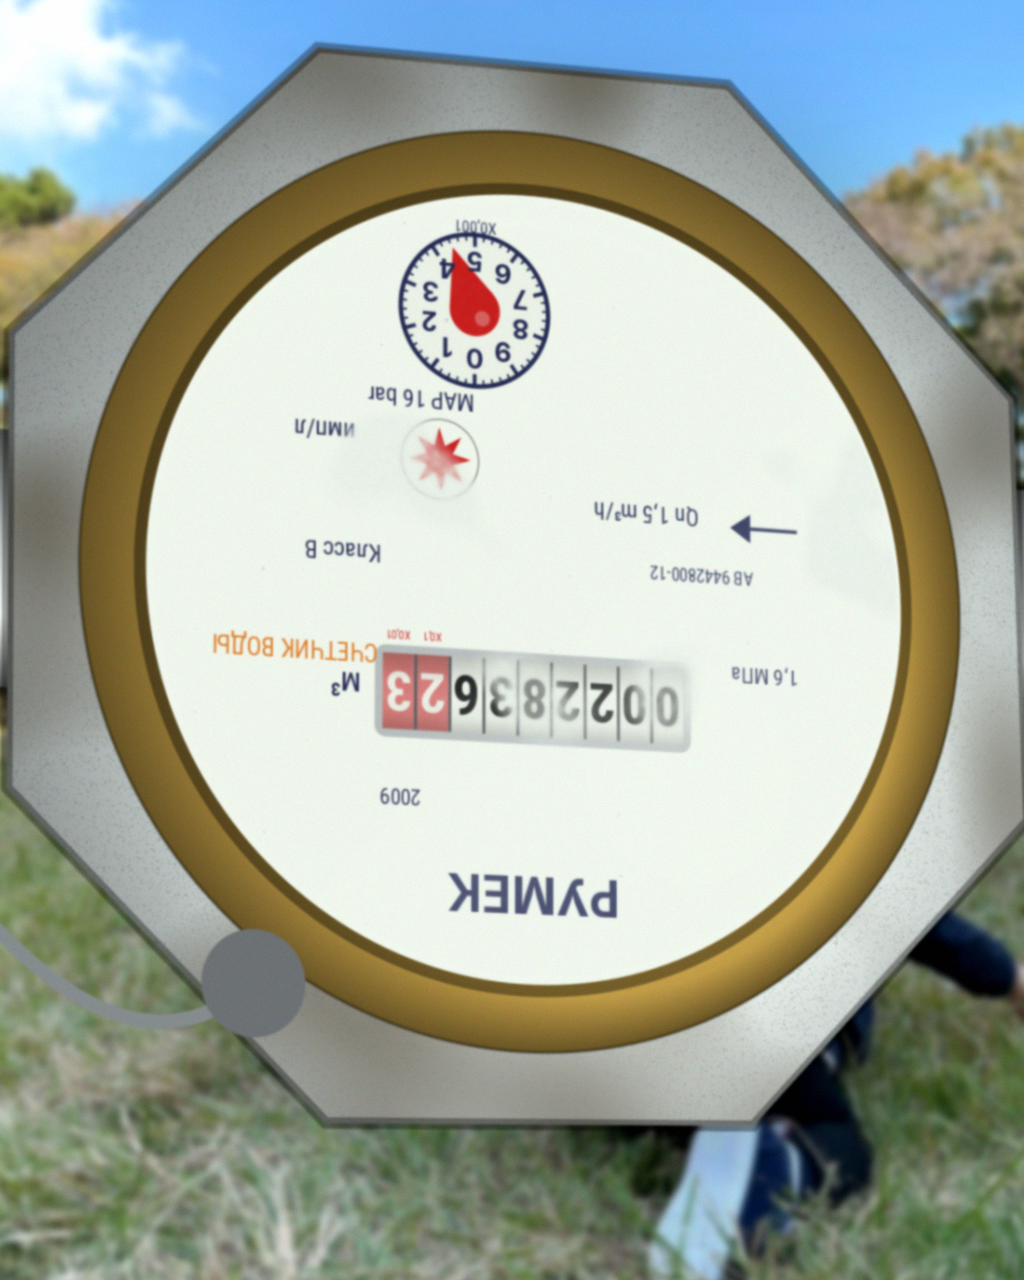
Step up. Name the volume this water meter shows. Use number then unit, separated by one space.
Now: 22836.234 m³
